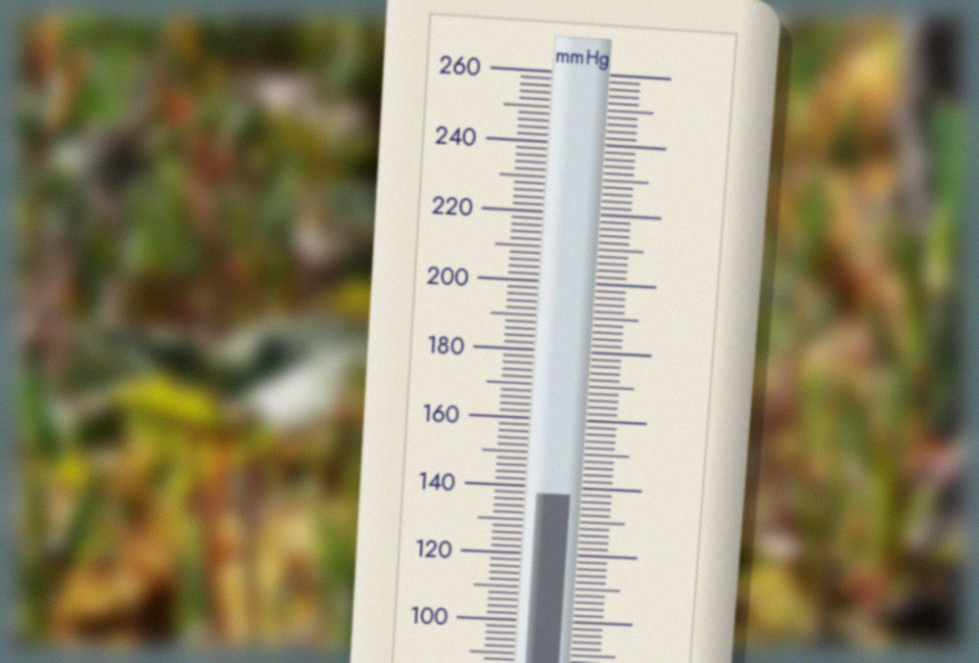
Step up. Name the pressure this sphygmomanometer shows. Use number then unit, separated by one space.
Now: 138 mmHg
